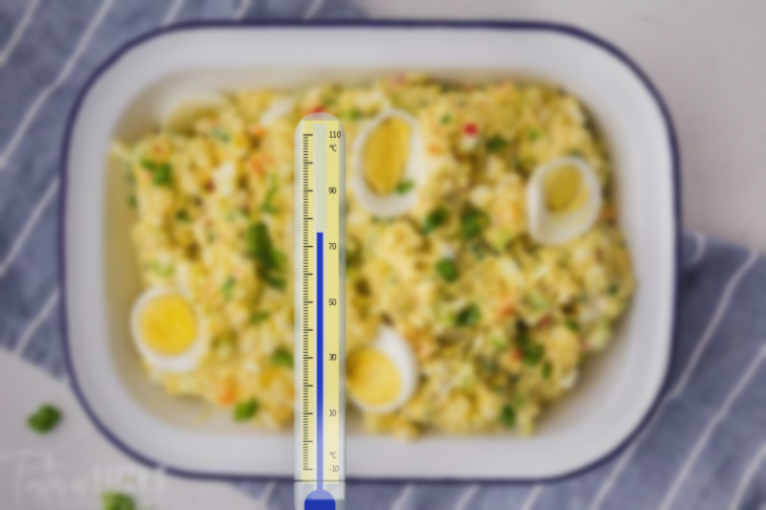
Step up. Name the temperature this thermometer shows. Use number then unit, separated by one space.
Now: 75 °C
